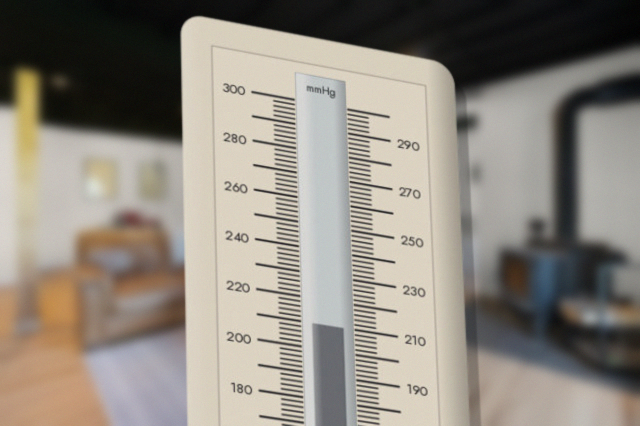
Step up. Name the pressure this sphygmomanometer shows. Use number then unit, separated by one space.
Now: 210 mmHg
